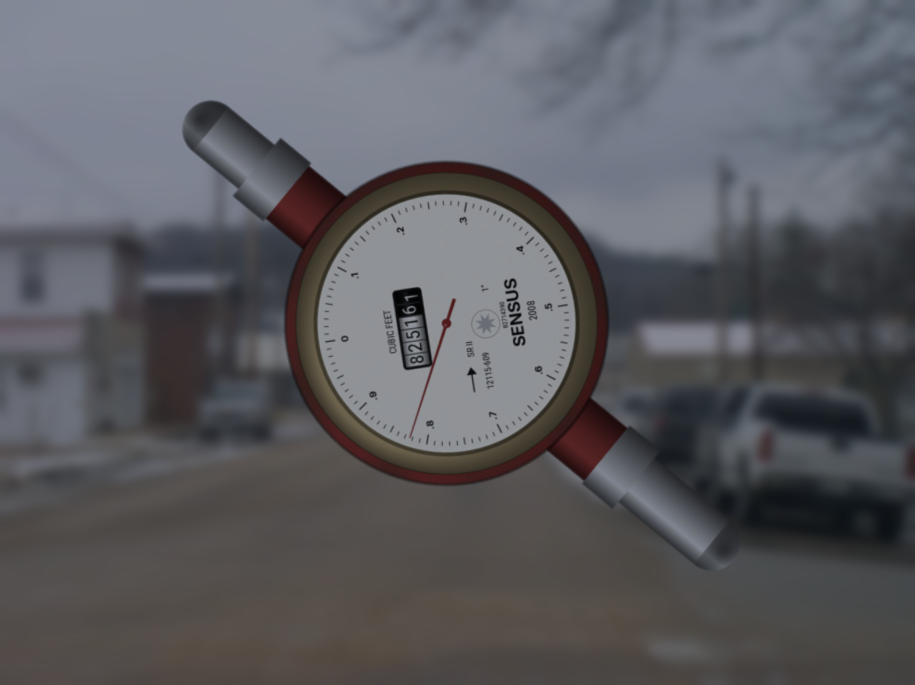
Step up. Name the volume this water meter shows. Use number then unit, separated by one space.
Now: 825160.82 ft³
